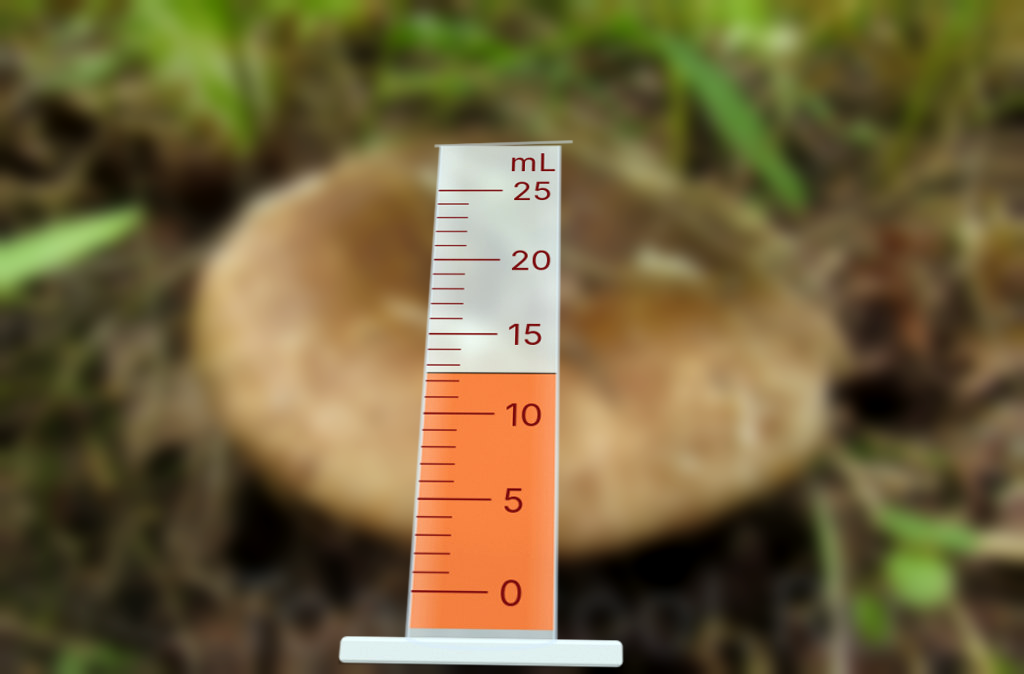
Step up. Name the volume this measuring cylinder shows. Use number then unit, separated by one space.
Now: 12.5 mL
